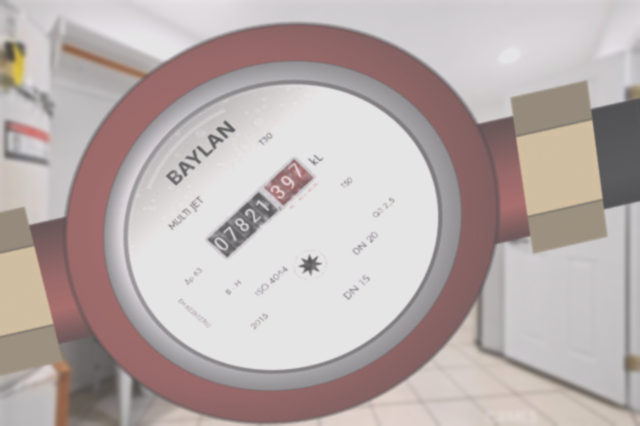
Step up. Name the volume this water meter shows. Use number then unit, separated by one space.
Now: 7821.397 kL
